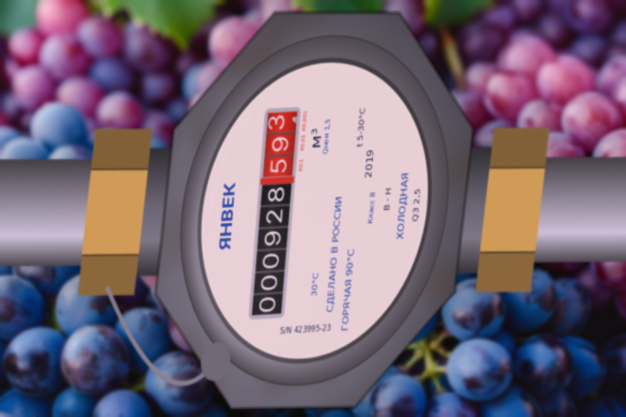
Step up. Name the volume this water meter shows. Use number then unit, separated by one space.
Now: 928.593 m³
